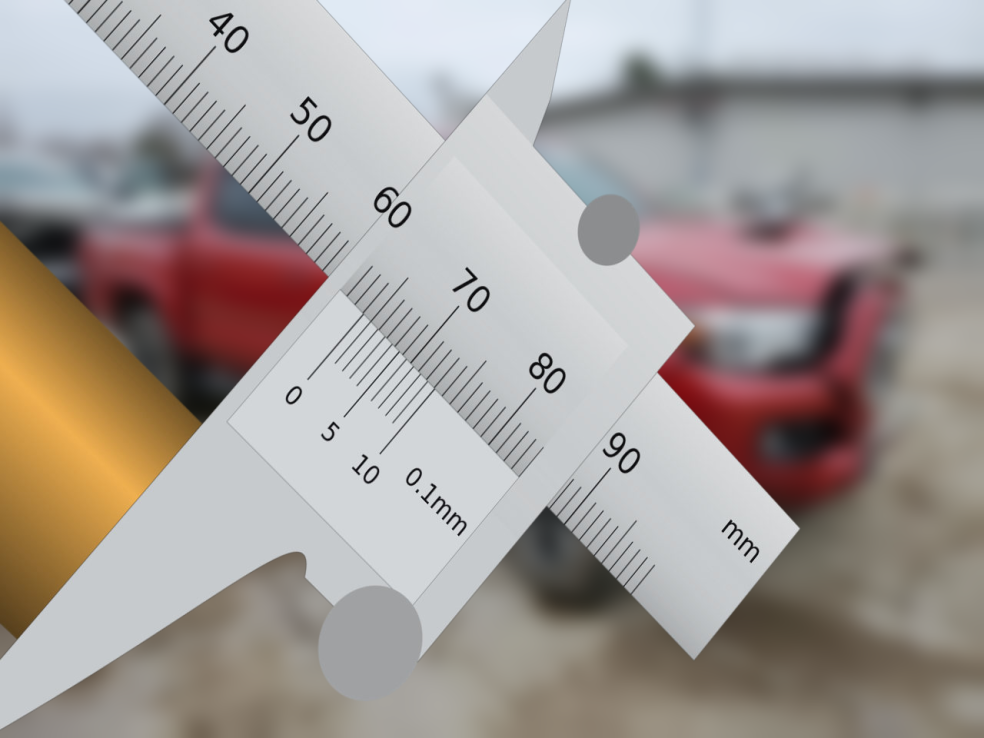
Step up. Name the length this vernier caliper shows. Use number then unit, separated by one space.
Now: 64.1 mm
